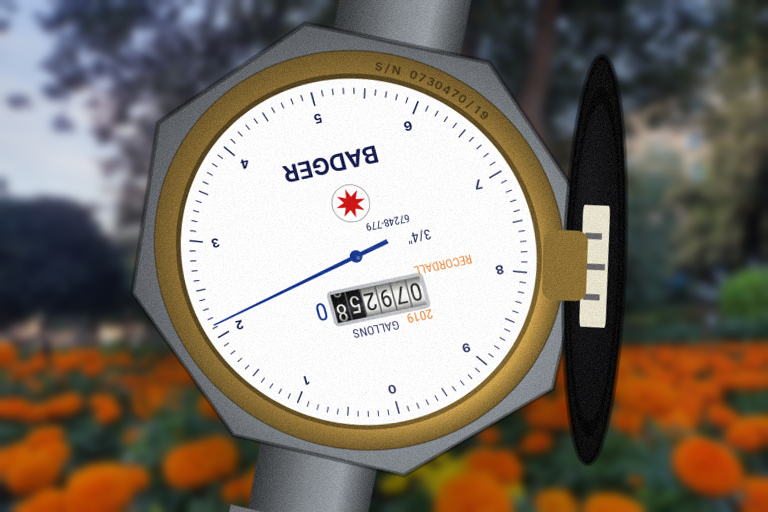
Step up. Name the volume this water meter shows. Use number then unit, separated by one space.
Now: 792582.1 gal
